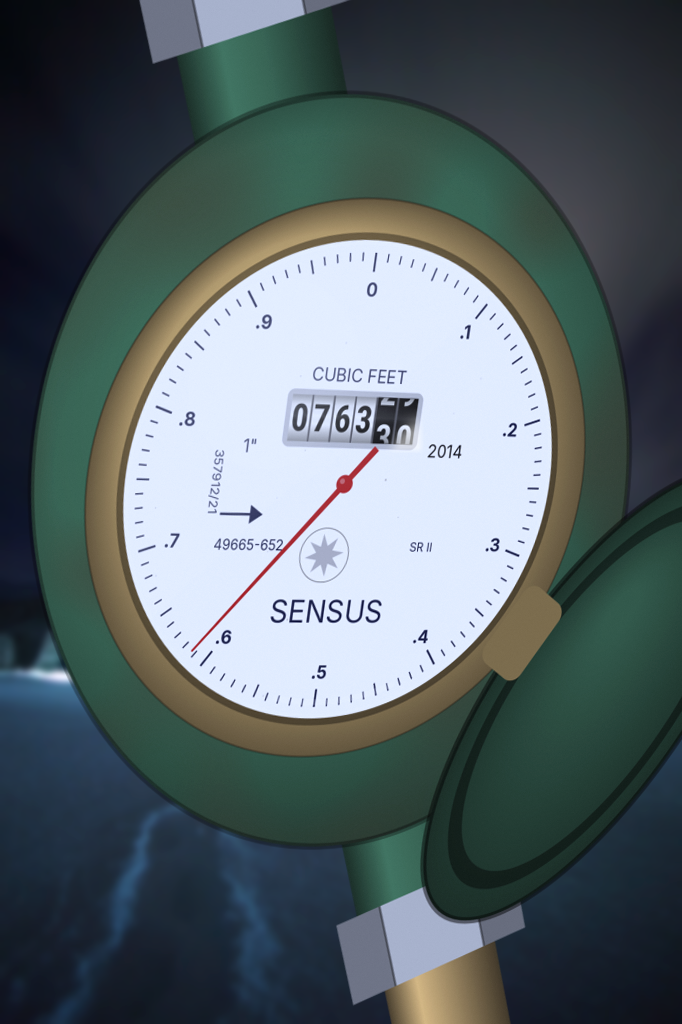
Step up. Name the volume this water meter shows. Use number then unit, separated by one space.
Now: 76329.61 ft³
